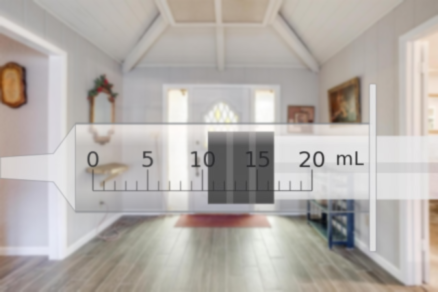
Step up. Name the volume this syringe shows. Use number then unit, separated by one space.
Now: 10.5 mL
